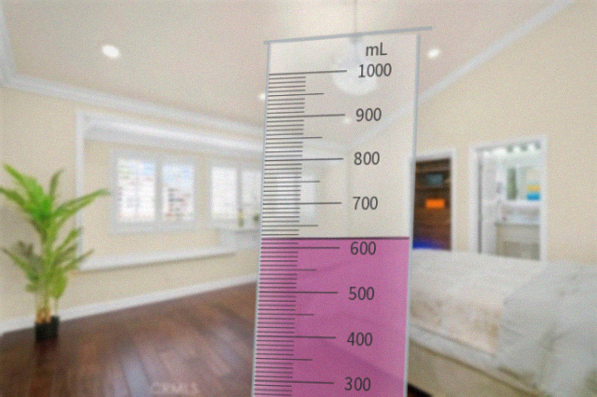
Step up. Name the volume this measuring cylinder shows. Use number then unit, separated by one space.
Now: 620 mL
